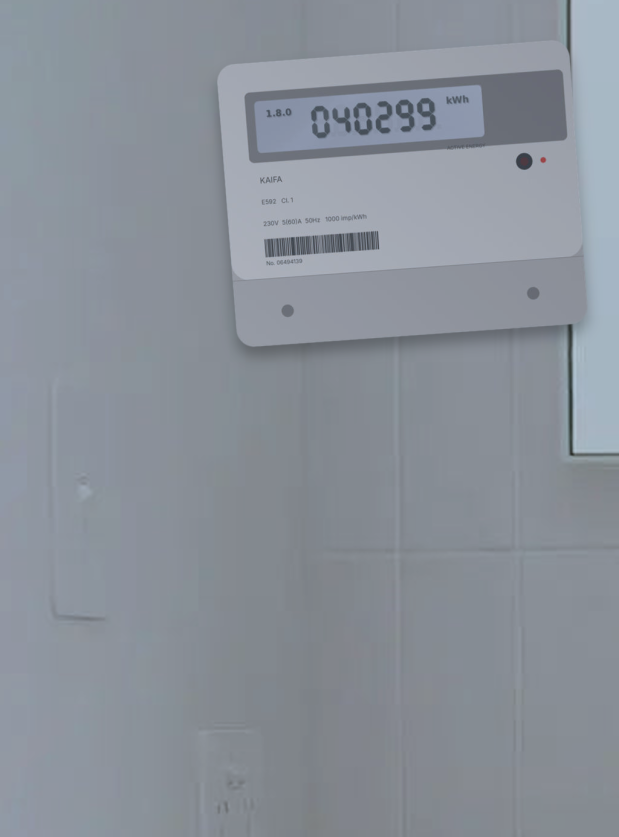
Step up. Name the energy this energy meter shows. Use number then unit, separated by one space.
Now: 40299 kWh
